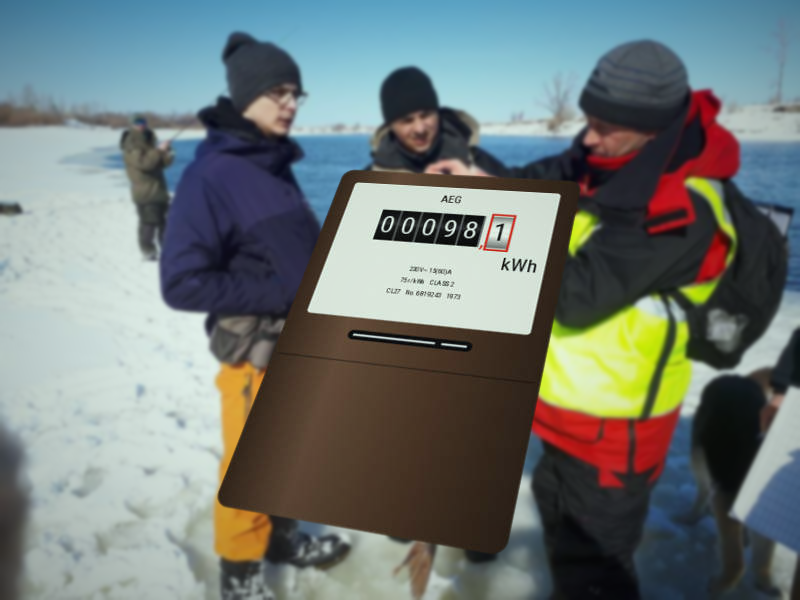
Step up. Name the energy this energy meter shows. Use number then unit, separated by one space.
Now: 98.1 kWh
